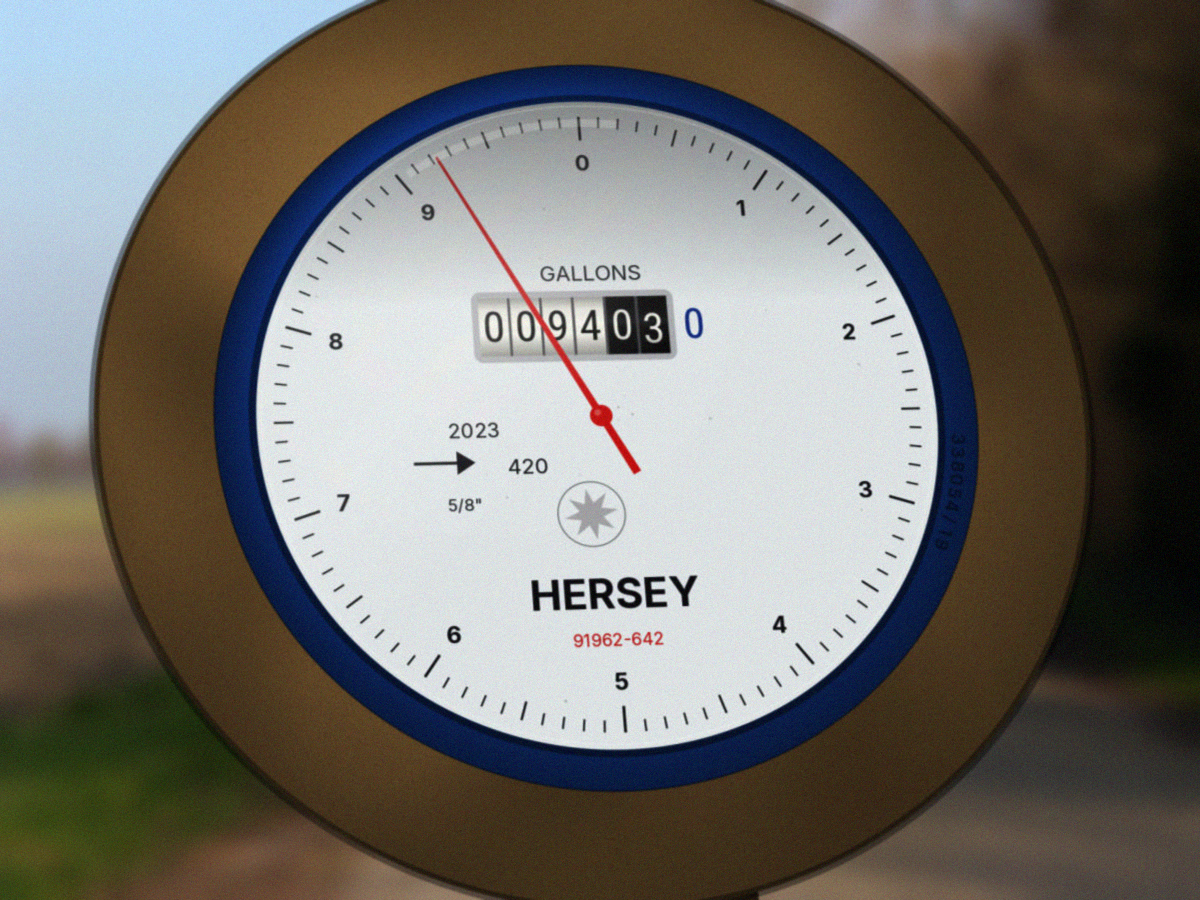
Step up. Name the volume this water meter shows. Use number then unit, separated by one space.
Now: 94029.2 gal
